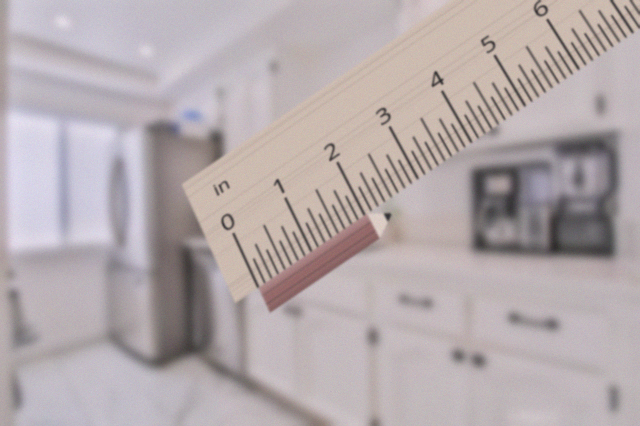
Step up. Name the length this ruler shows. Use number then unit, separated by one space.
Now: 2.375 in
